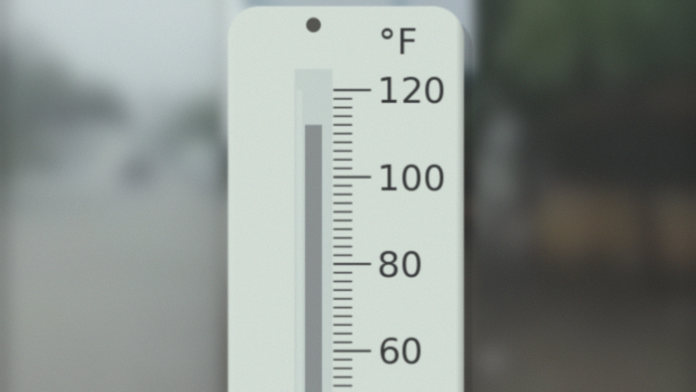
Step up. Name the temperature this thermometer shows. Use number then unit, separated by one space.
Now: 112 °F
